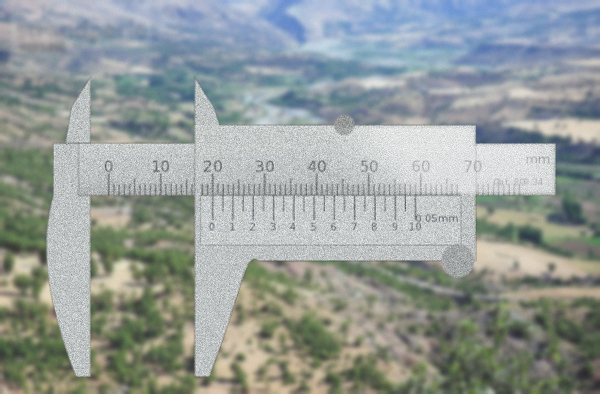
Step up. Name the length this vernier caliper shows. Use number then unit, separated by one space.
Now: 20.0 mm
